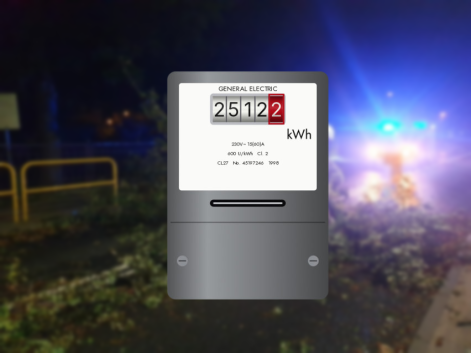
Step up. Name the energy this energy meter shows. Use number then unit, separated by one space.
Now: 2512.2 kWh
